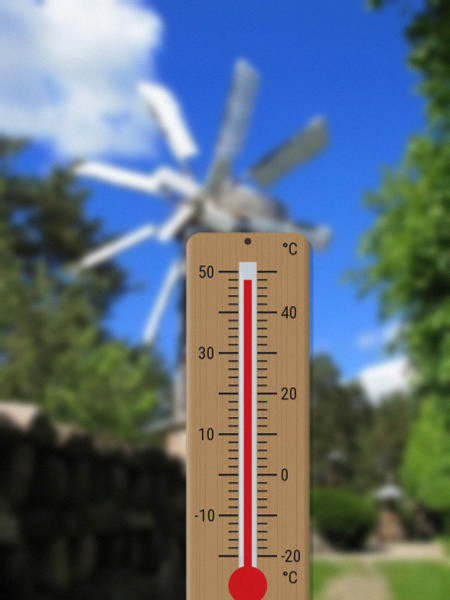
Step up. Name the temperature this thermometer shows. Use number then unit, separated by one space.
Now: 48 °C
